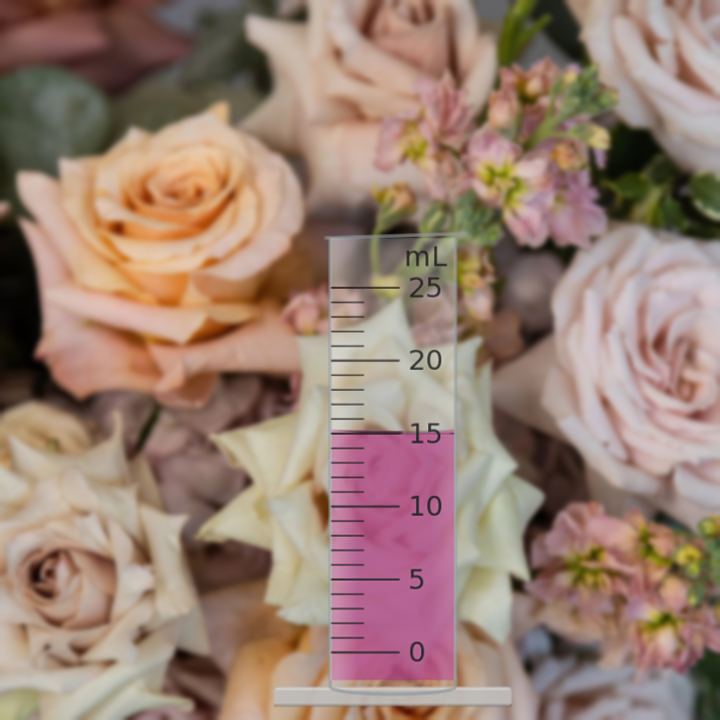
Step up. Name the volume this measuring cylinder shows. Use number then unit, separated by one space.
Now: 15 mL
